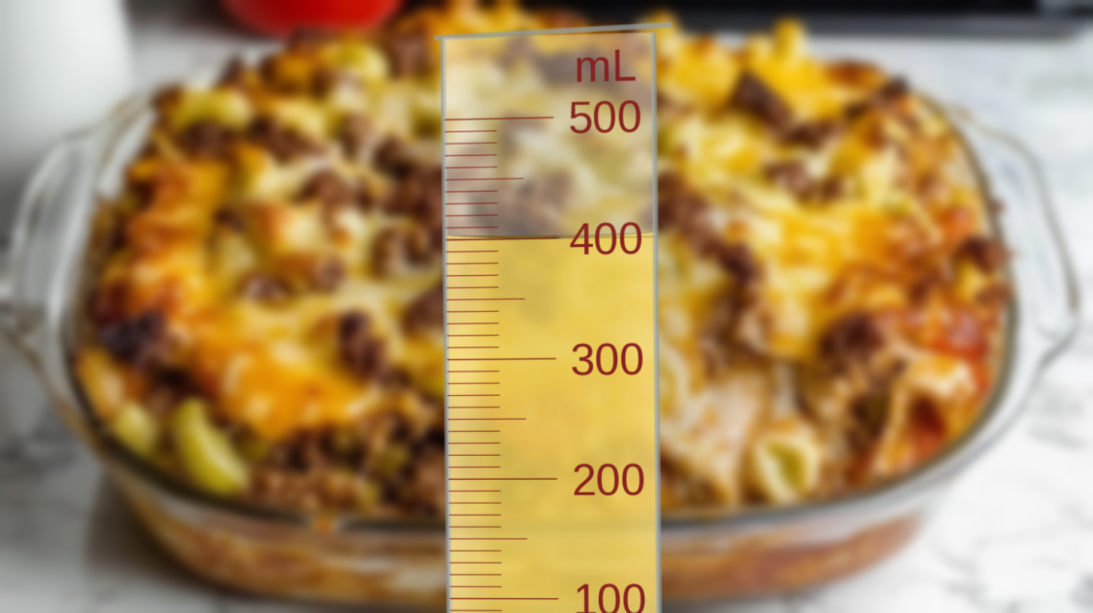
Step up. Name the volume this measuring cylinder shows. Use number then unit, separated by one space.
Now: 400 mL
